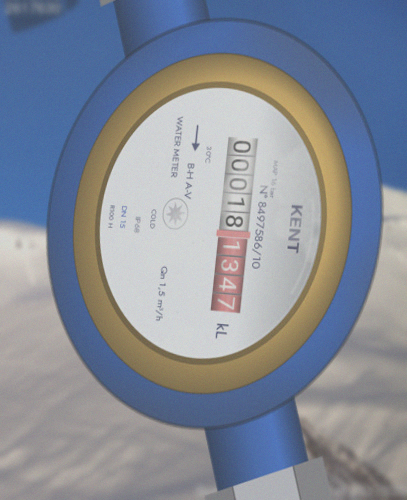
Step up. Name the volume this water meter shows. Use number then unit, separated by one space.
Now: 18.1347 kL
